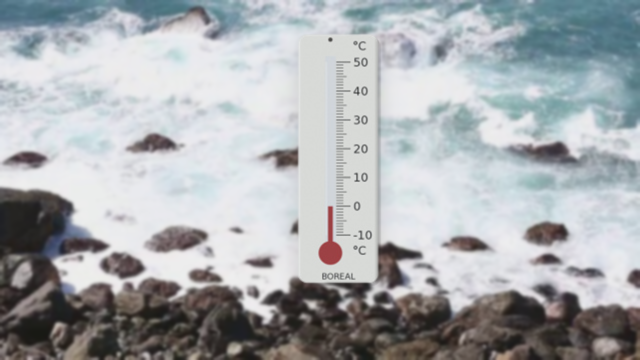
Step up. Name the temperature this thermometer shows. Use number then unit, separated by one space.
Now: 0 °C
